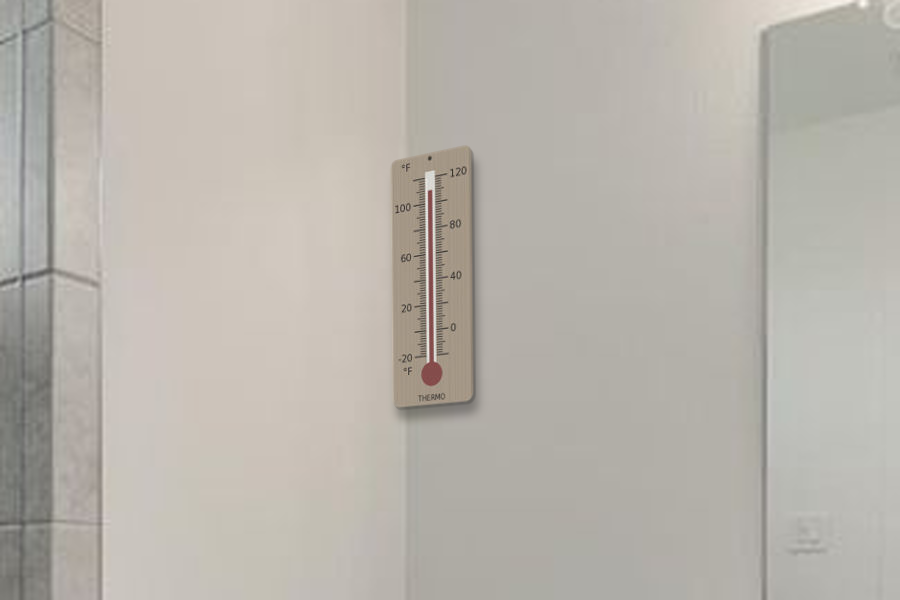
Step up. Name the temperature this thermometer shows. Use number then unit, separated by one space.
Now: 110 °F
